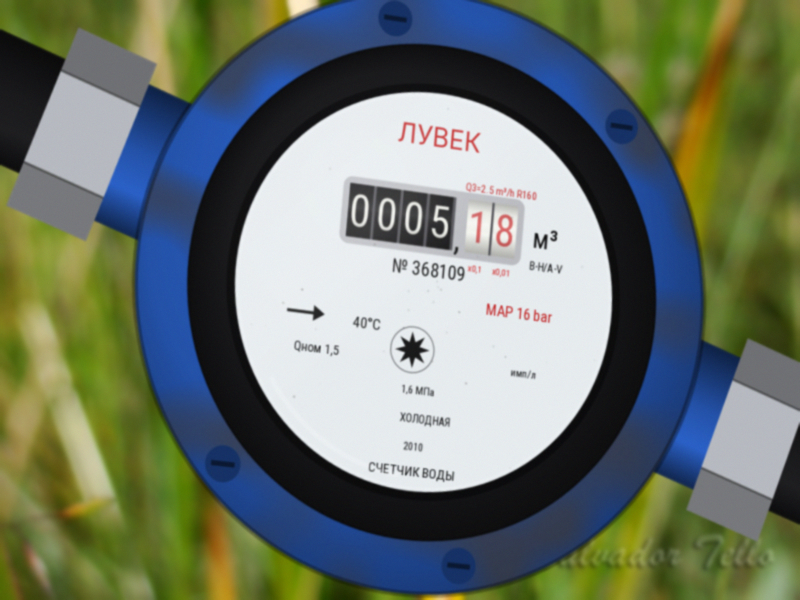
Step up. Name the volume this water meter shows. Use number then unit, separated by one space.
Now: 5.18 m³
